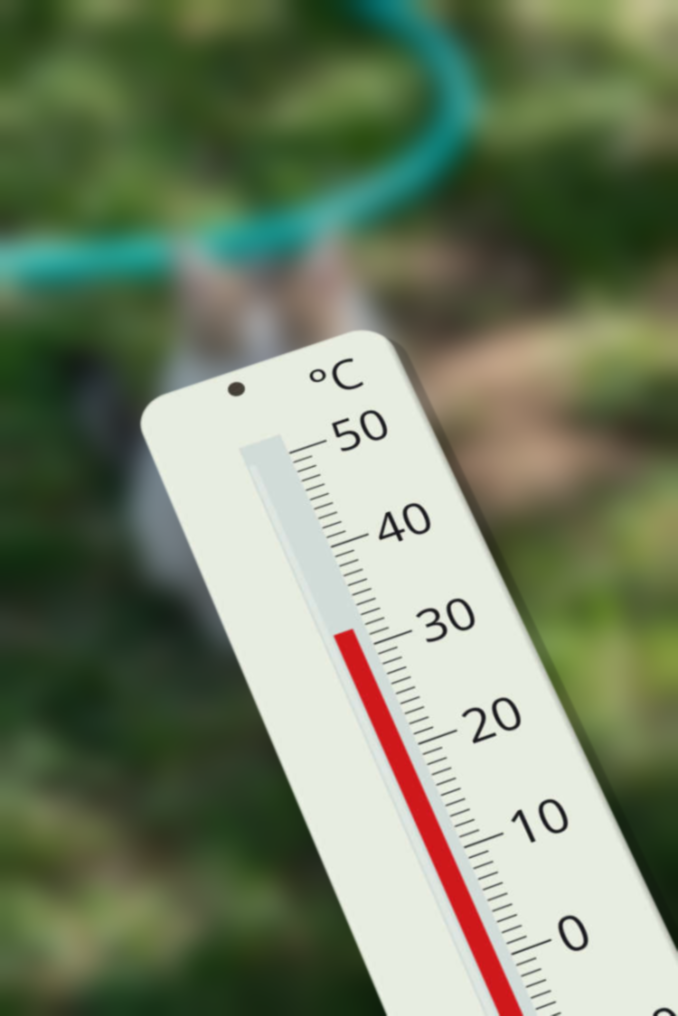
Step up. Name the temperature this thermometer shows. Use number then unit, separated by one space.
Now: 32 °C
